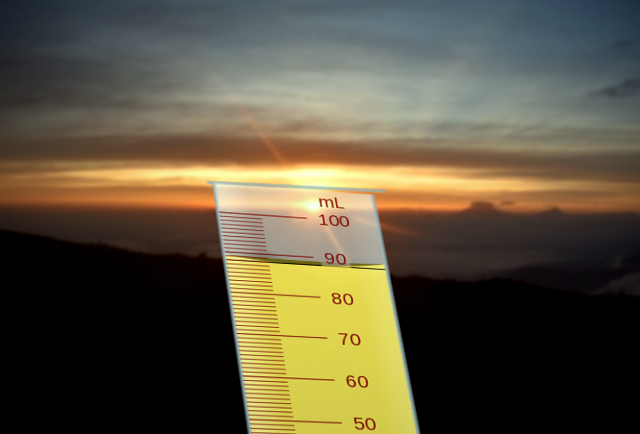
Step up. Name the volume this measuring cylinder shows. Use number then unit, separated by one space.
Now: 88 mL
